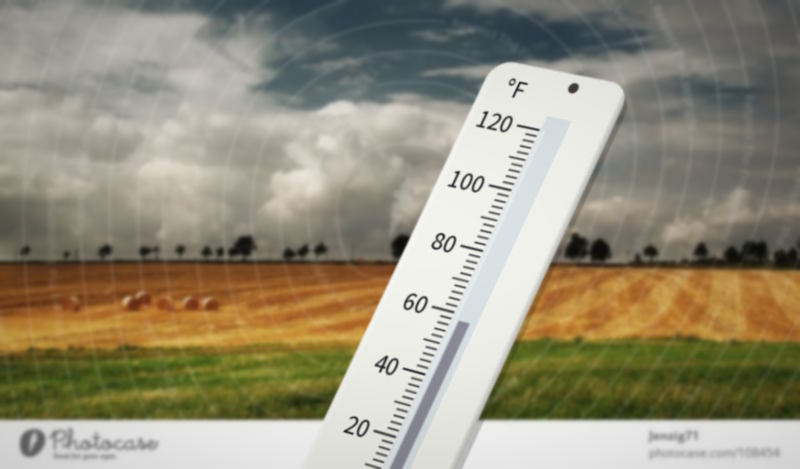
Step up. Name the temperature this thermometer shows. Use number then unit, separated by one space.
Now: 58 °F
